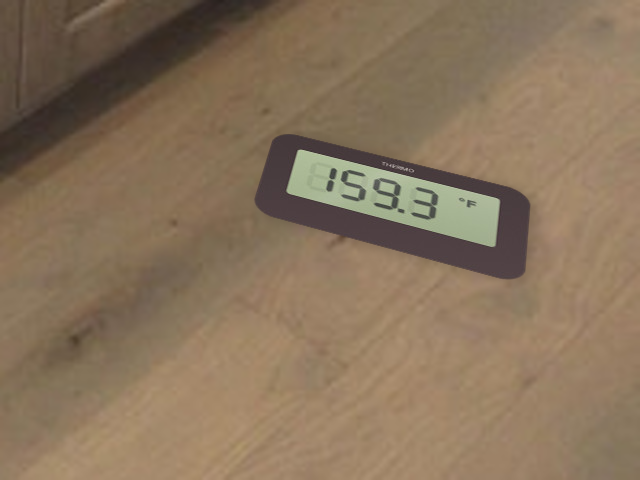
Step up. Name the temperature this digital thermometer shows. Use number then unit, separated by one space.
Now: 159.3 °F
